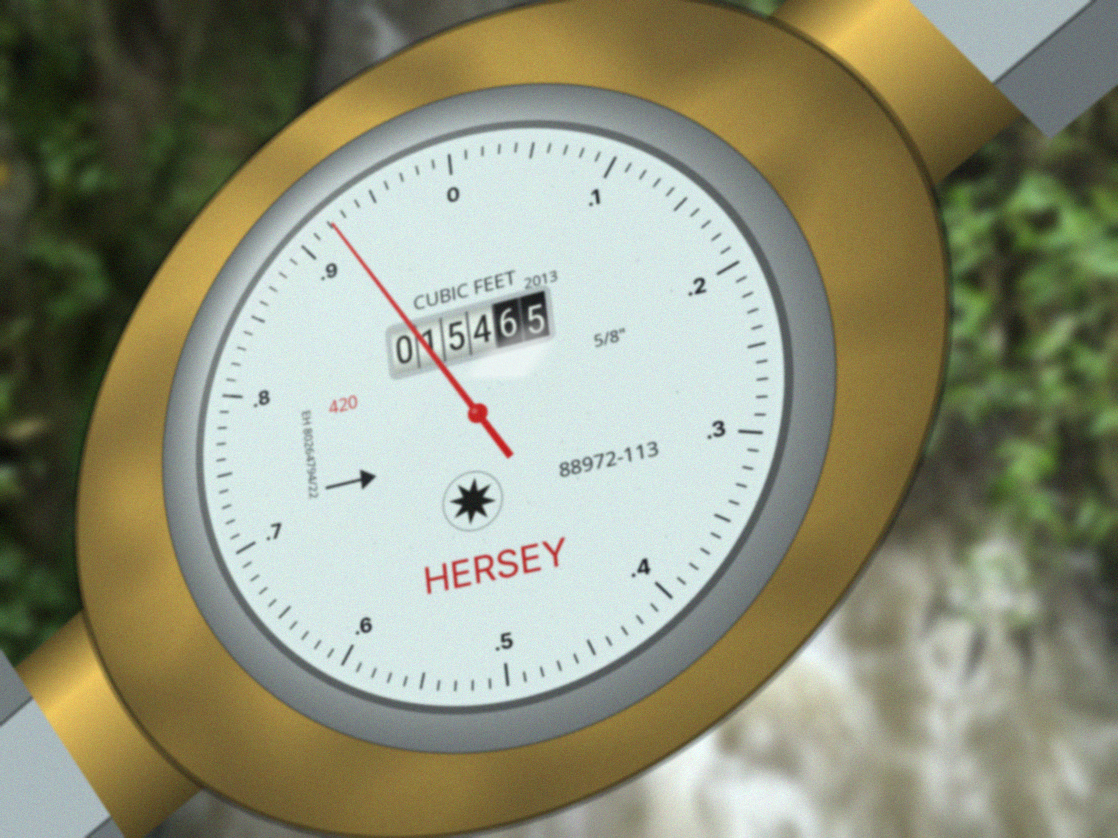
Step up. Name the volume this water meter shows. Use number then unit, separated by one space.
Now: 15464.92 ft³
